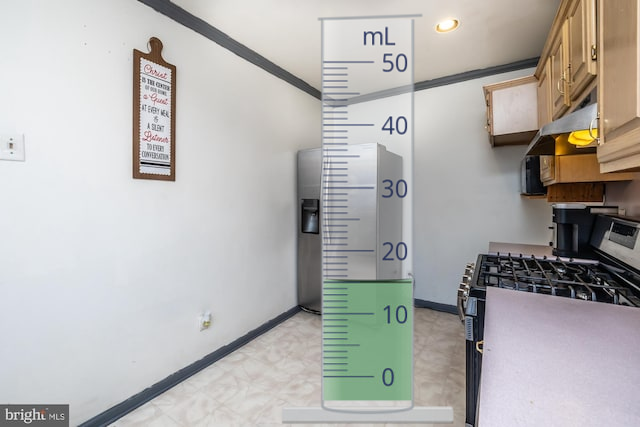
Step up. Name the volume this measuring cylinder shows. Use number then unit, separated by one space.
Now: 15 mL
